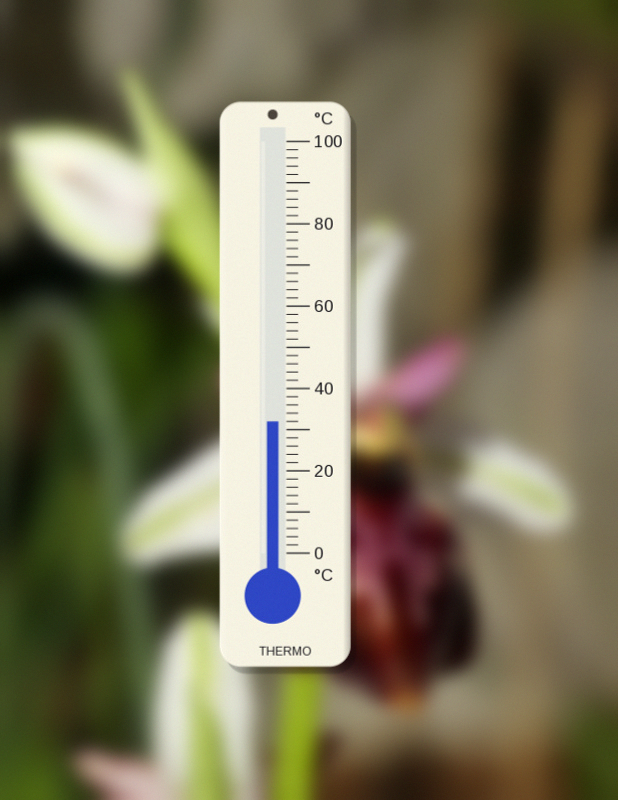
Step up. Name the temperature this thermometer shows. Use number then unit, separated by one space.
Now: 32 °C
